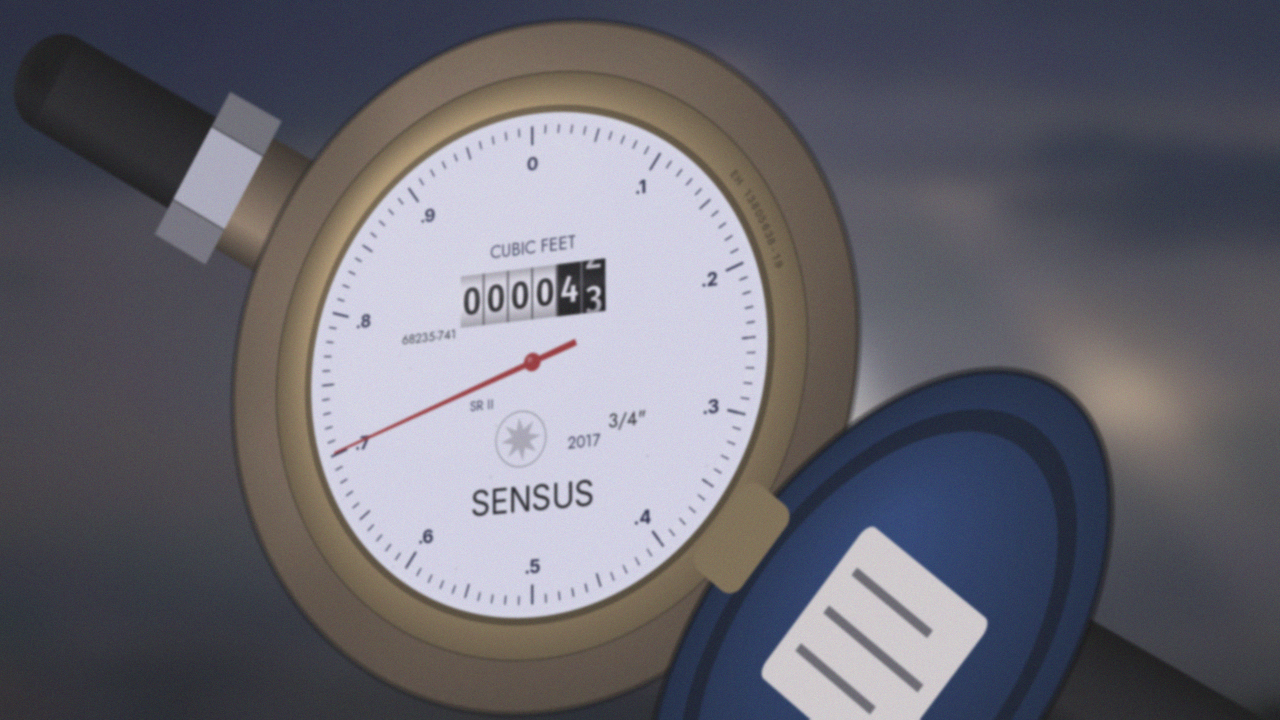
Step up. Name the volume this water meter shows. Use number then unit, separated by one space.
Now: 42.70 ft³
